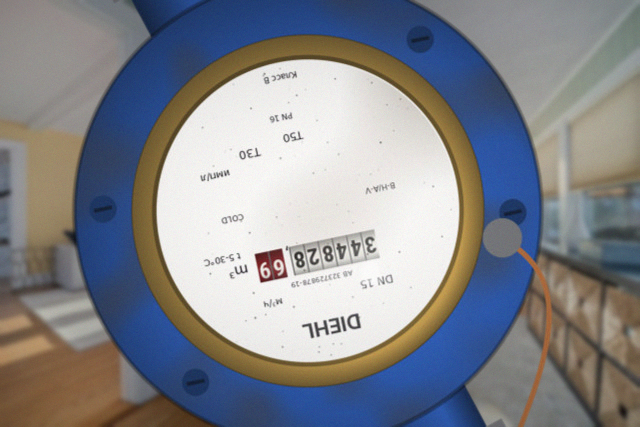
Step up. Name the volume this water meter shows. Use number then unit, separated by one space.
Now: 344828.69 m³
